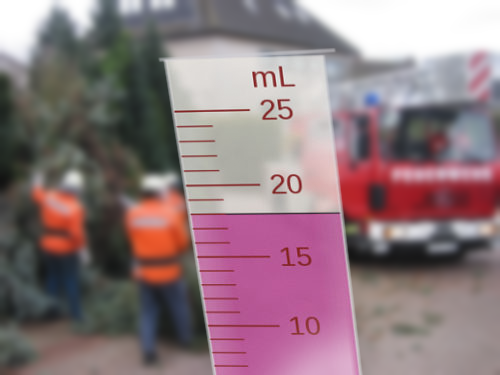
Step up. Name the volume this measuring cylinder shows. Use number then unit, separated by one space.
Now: 18 mL
